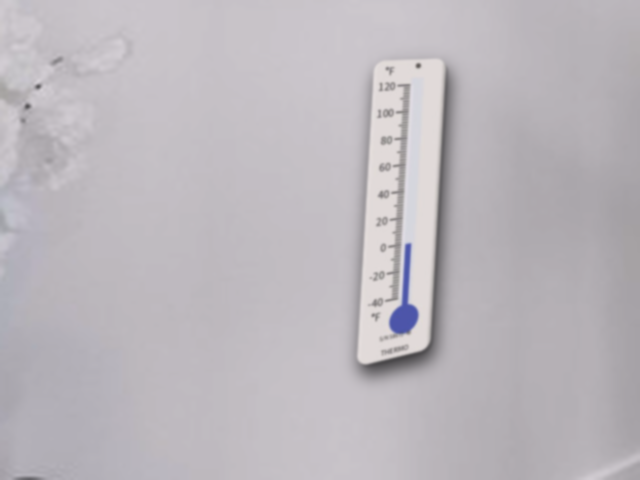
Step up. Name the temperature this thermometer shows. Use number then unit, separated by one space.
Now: 0 °F
